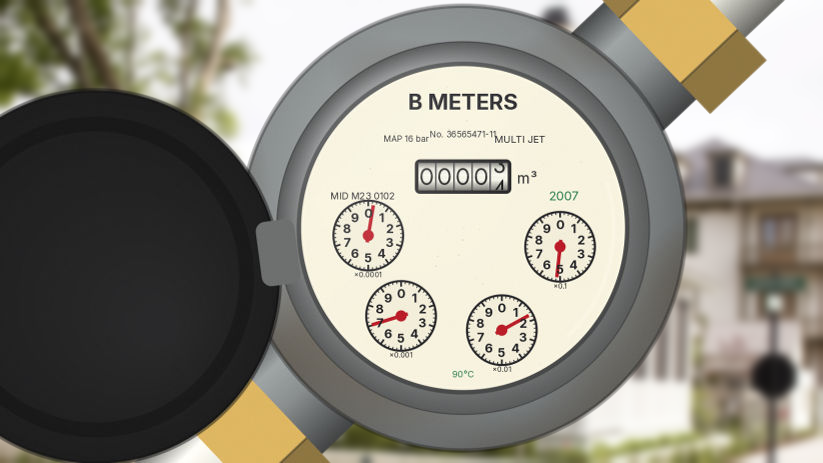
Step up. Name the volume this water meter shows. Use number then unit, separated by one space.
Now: 3.5170 m³
